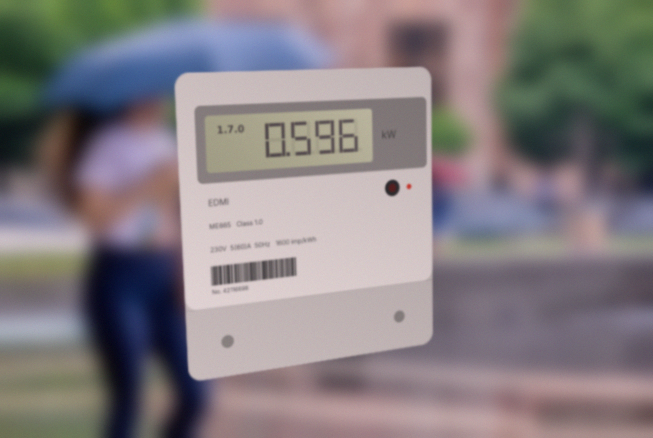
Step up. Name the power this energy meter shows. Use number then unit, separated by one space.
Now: 0.596 kW
